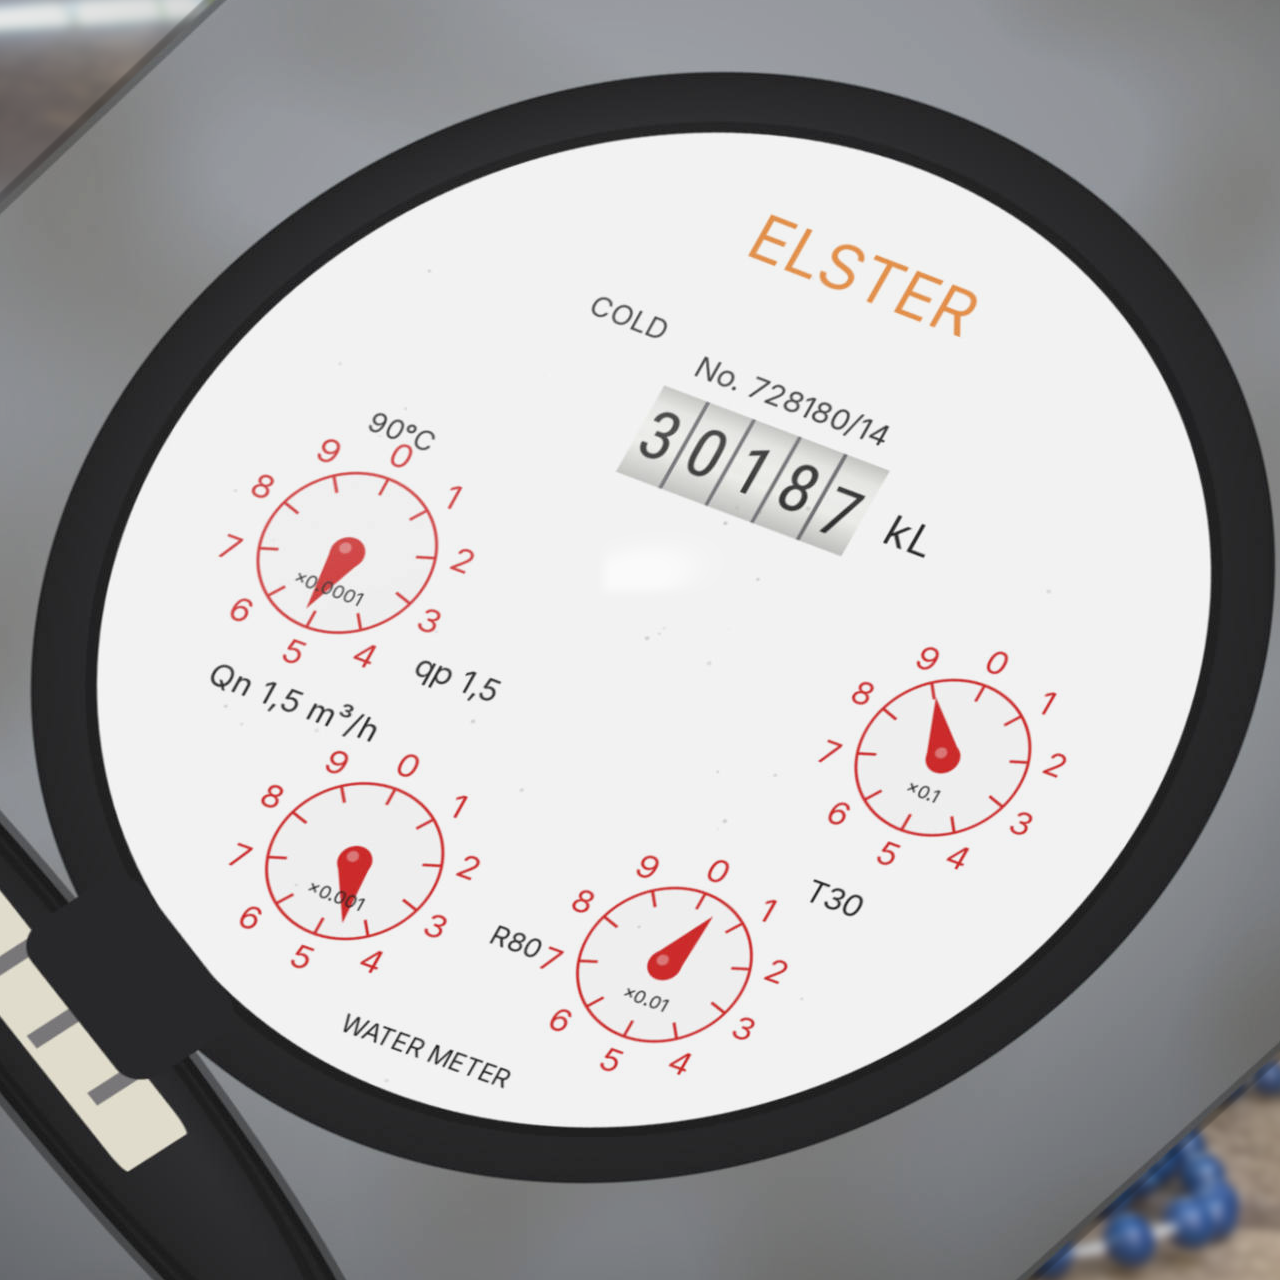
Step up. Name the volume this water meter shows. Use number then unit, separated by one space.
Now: 30186.9045 kL
